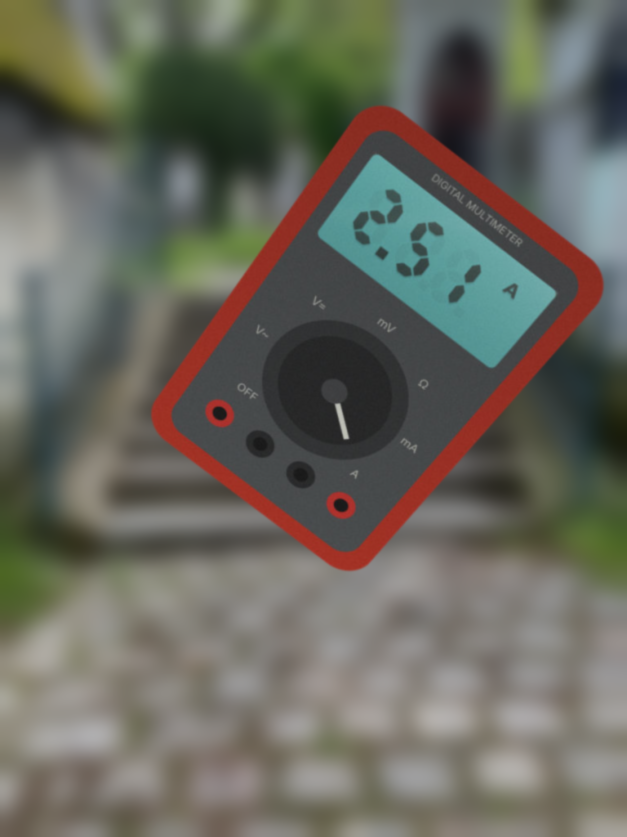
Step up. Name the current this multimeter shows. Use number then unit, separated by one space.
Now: 2.51 A
